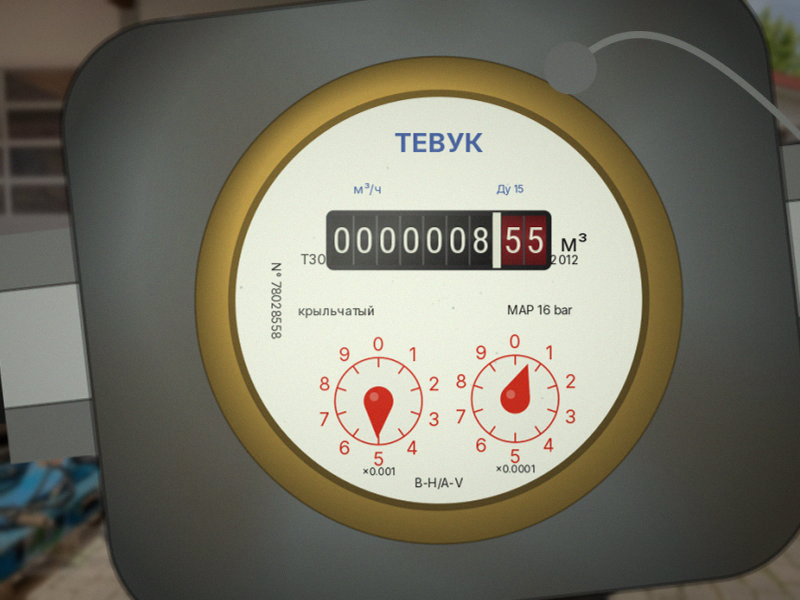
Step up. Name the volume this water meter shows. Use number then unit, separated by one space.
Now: 8.5550 m³
